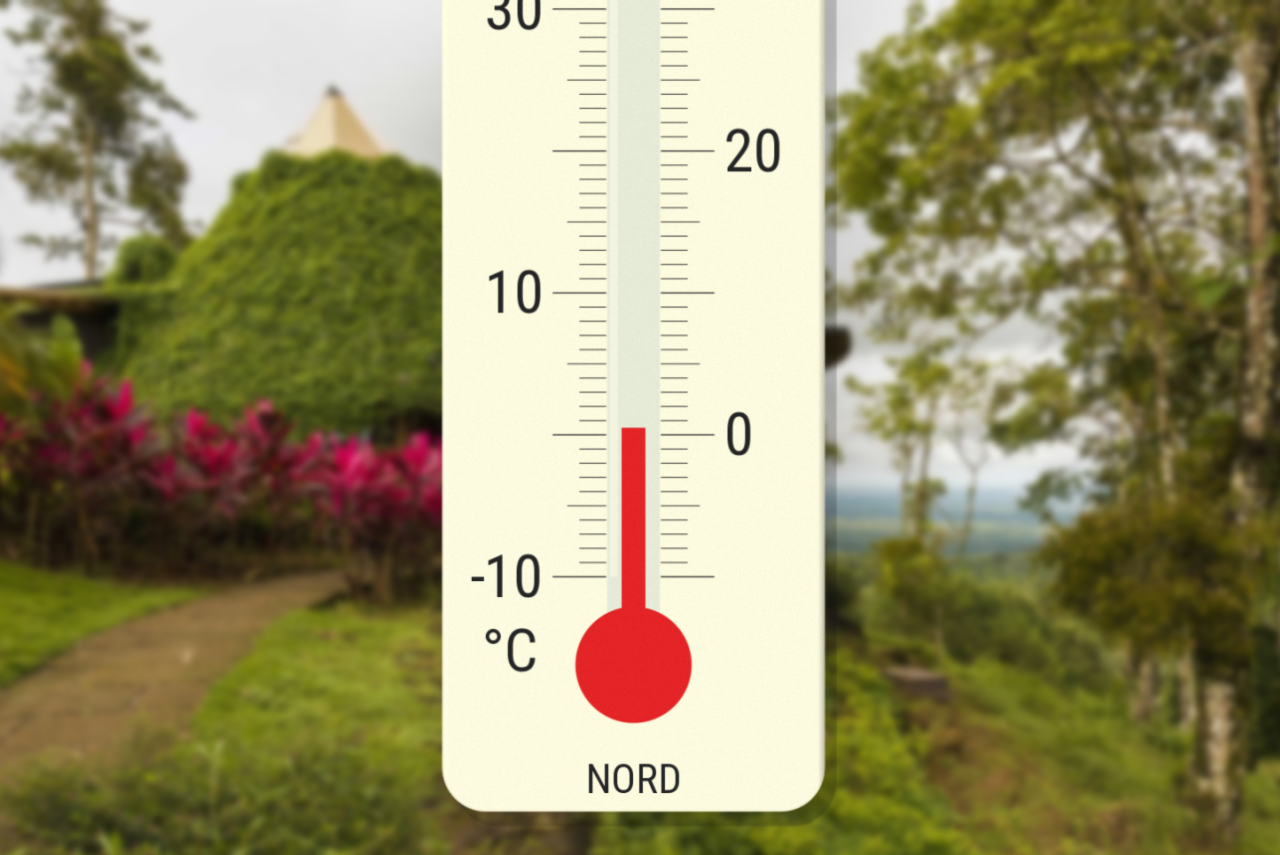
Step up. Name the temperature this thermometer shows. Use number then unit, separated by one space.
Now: 0.5 °C
